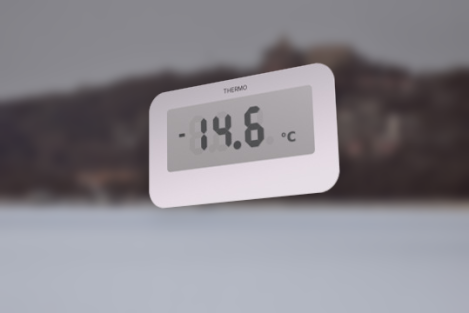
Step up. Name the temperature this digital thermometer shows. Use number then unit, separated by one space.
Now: -14.6 °C
